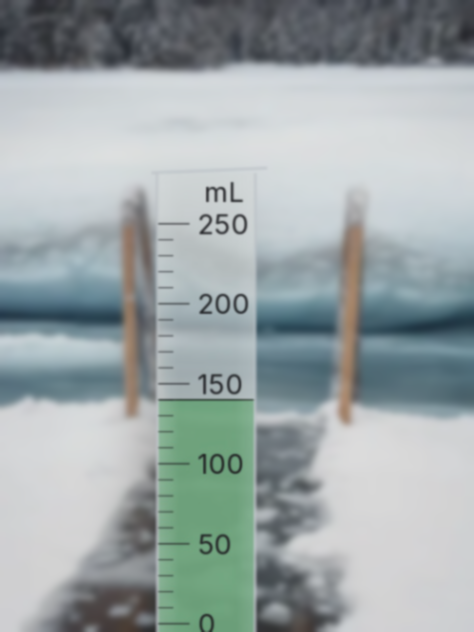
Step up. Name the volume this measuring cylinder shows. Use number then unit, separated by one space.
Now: 140 mL
